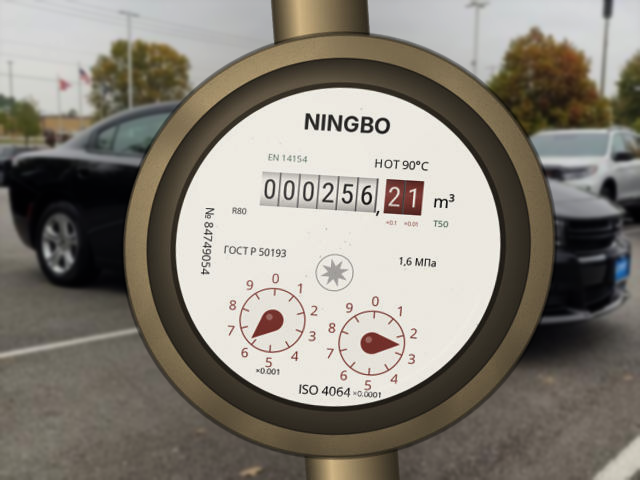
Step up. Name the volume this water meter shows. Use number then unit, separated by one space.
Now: 256.2162 m³
